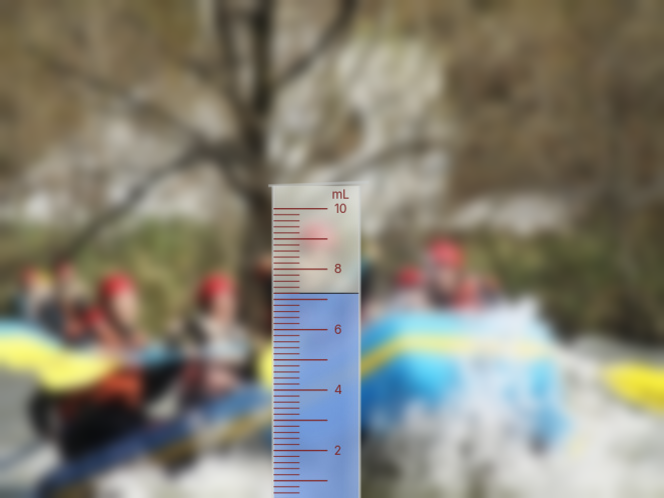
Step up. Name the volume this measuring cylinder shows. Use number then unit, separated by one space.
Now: 7.2 mL
